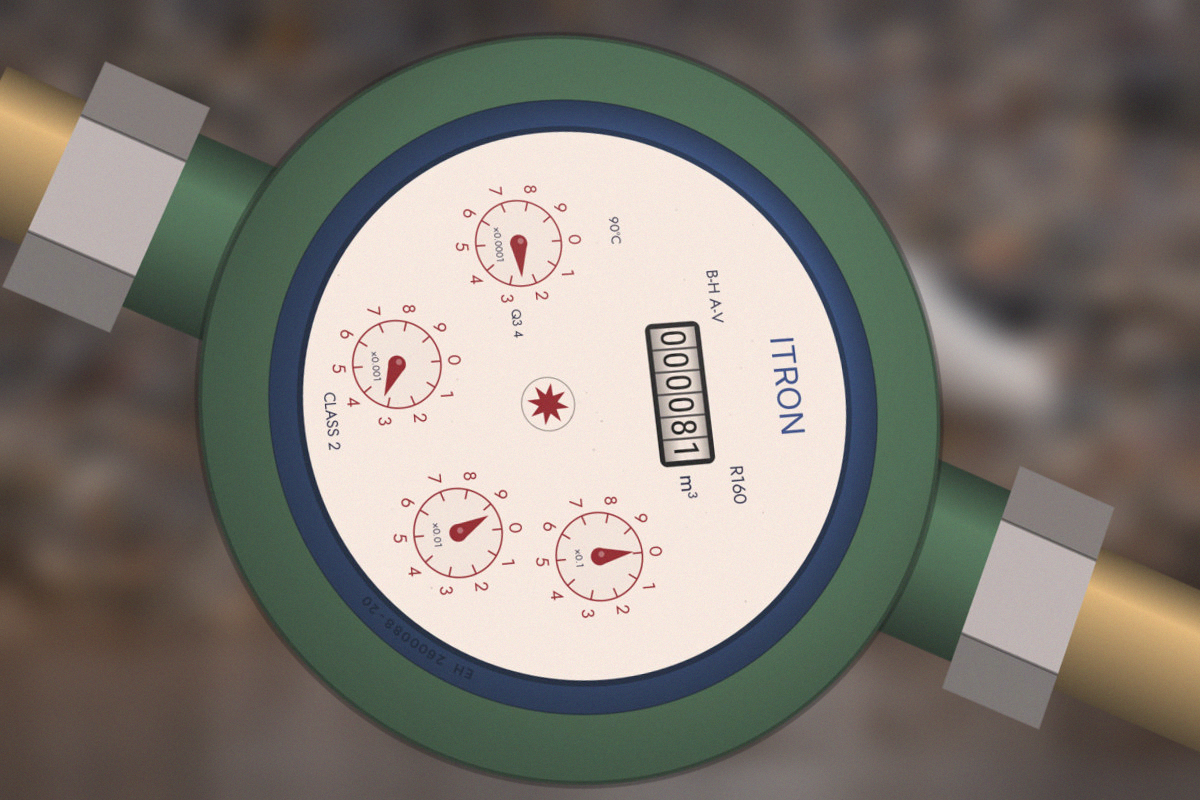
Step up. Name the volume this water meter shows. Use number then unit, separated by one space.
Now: 80.9932 m³
